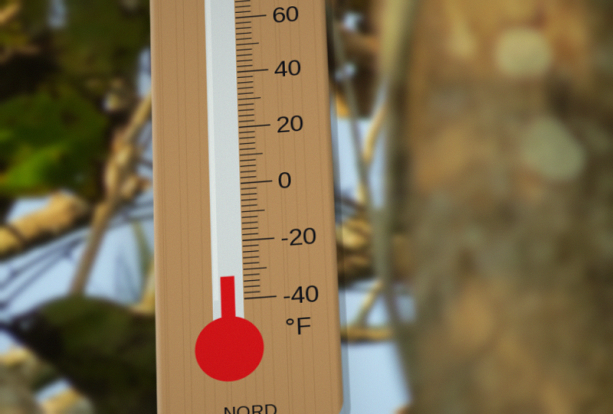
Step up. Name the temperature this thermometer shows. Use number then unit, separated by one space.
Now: -32 °F
